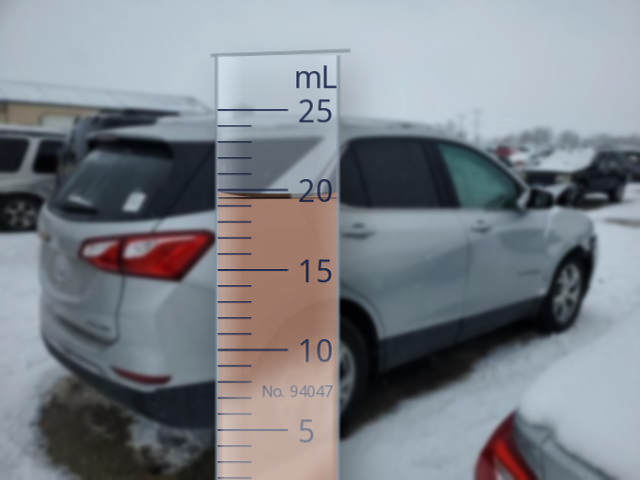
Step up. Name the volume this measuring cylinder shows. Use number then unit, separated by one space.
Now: 19.5 mL
